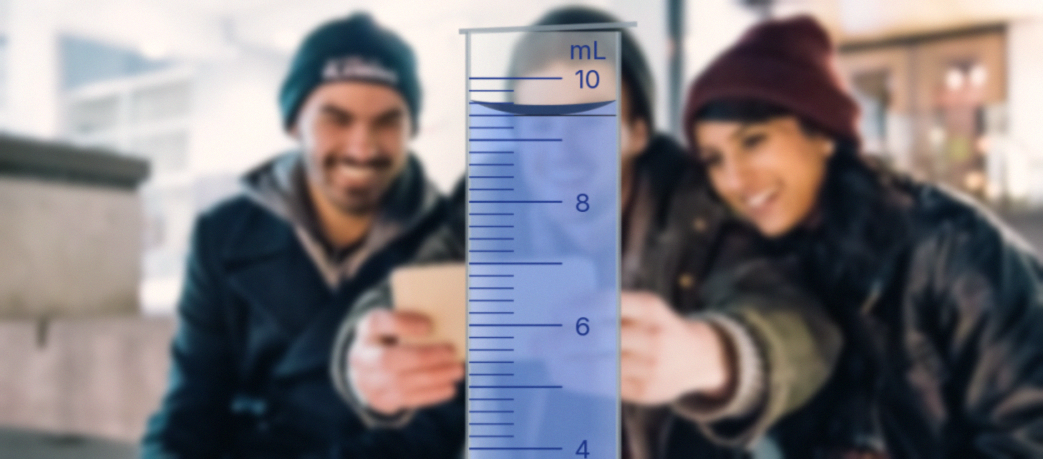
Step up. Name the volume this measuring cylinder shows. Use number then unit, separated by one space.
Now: 9.4 mL
